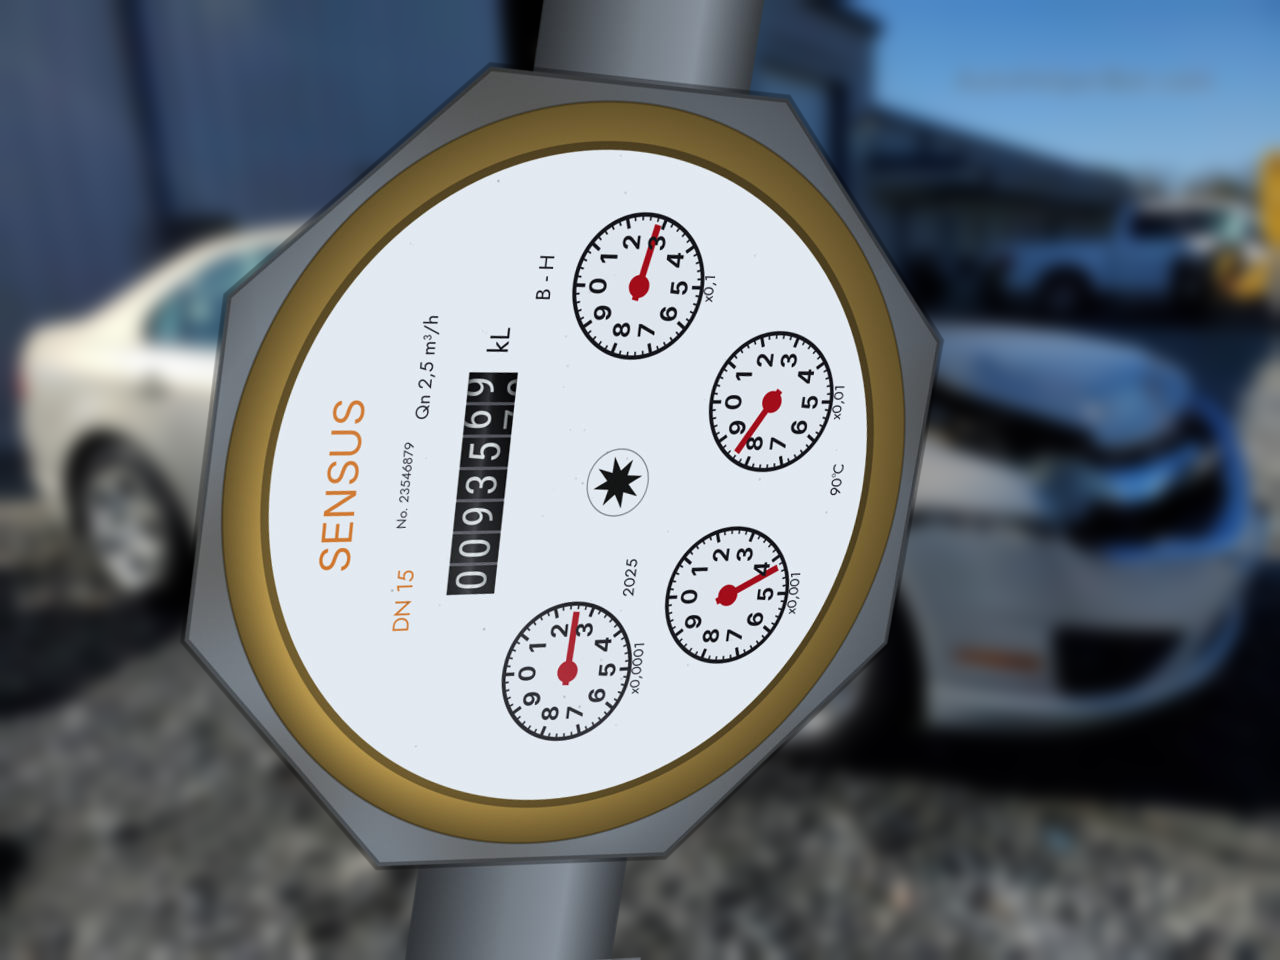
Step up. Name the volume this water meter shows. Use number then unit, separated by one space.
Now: 93569.2842 kL
